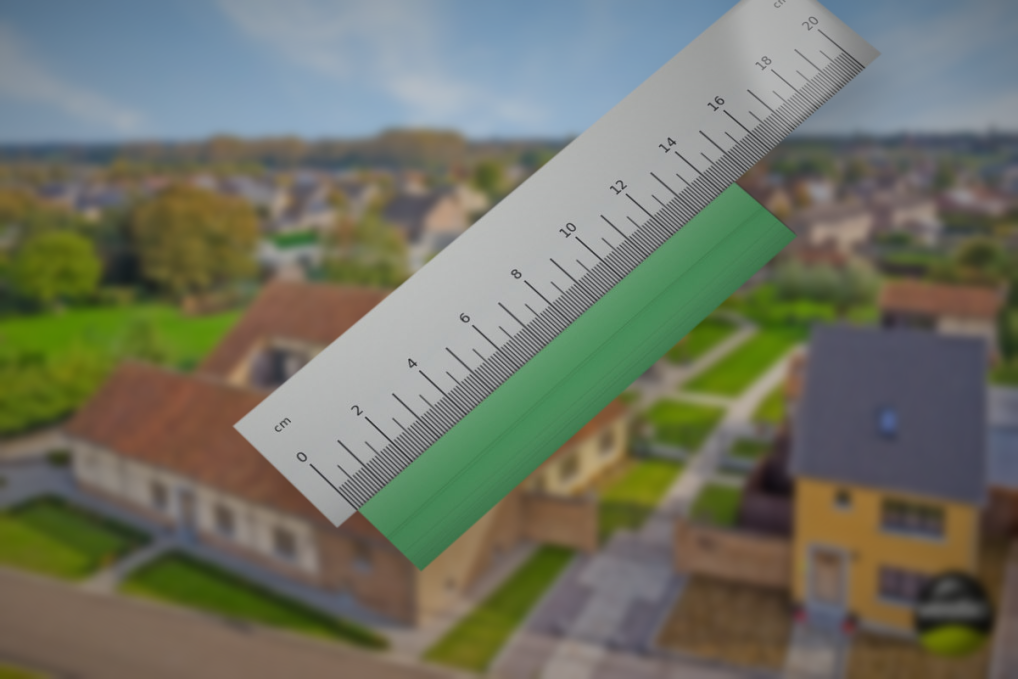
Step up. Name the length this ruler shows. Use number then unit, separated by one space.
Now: 14.5 cm
